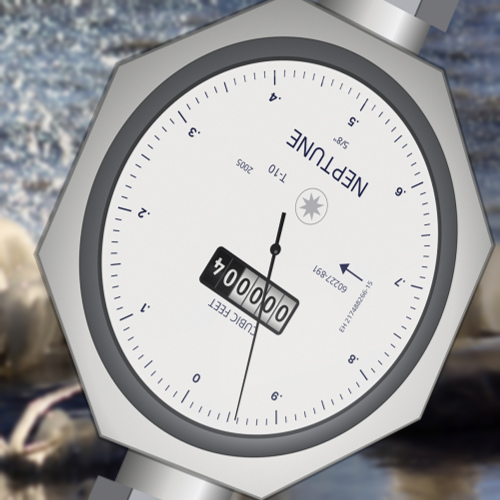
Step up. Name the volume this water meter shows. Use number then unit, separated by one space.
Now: 3.94 ft³
